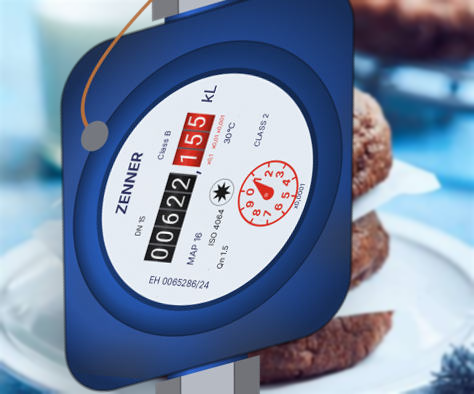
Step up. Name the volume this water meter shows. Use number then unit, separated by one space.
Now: 622.1550 kL
